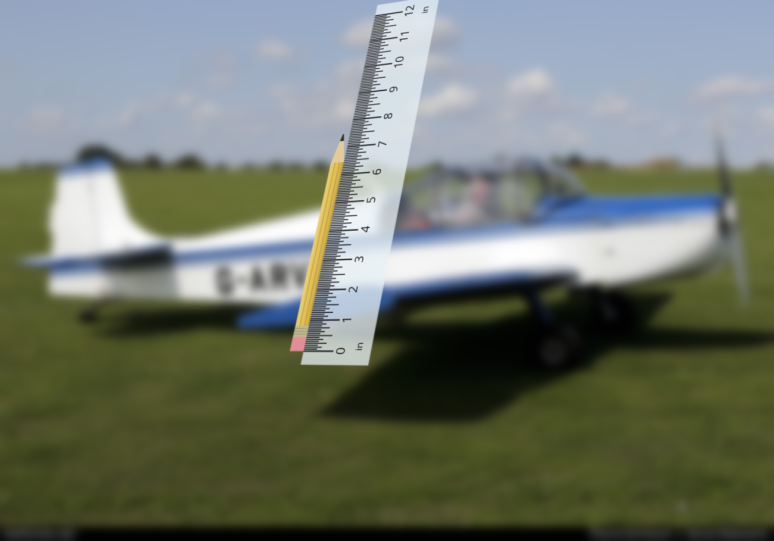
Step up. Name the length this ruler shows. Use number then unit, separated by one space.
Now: 7.5 in
